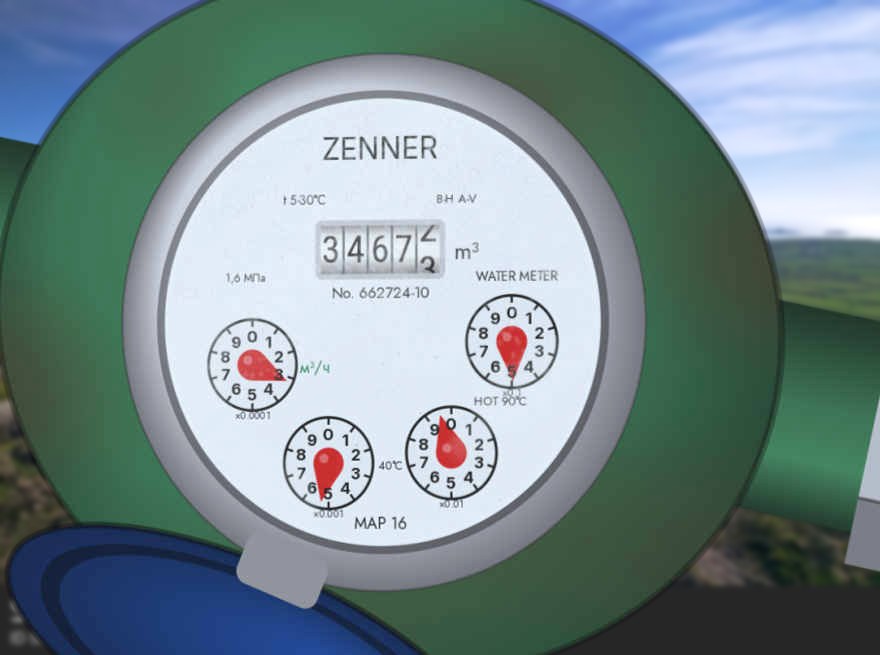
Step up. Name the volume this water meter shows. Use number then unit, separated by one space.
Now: 34672.4953 m³
